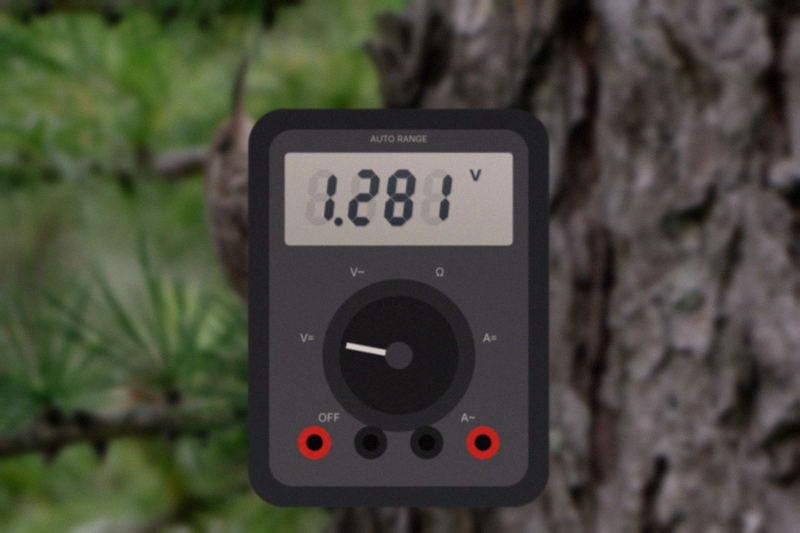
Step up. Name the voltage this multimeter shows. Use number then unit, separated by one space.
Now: 1.281 V
